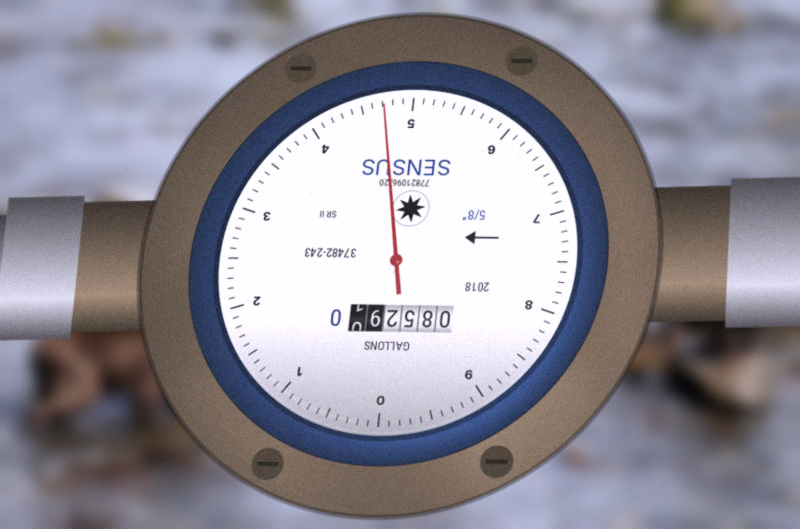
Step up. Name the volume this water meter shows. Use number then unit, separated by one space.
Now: 852904.7 gal
